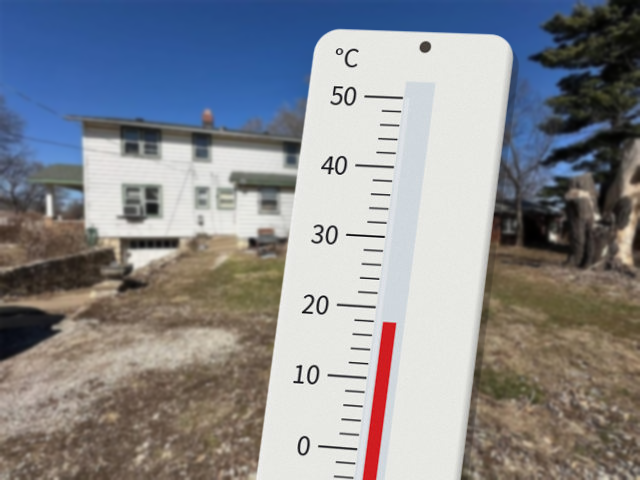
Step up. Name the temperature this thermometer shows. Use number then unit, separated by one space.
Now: 18 °C
